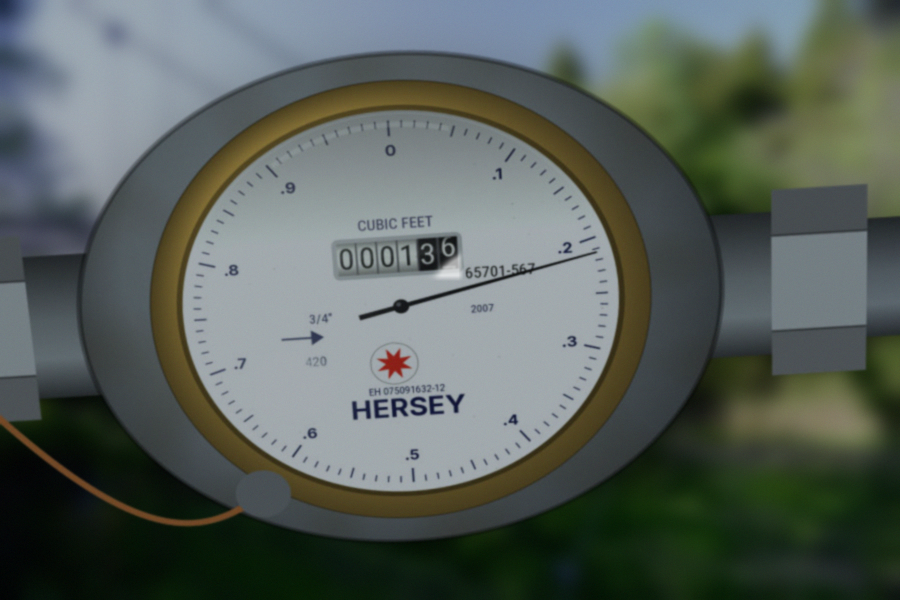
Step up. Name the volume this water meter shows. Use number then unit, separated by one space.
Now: 136.21 ft³
